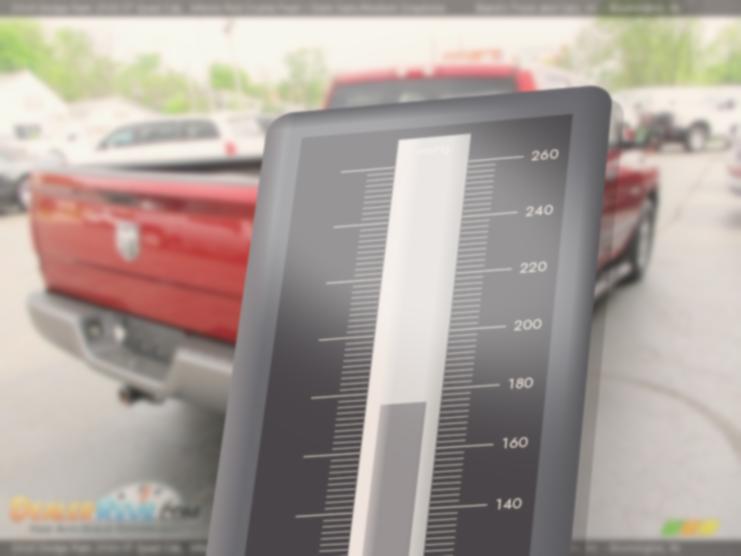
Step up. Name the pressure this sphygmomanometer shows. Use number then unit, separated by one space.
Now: 176 mmHg
